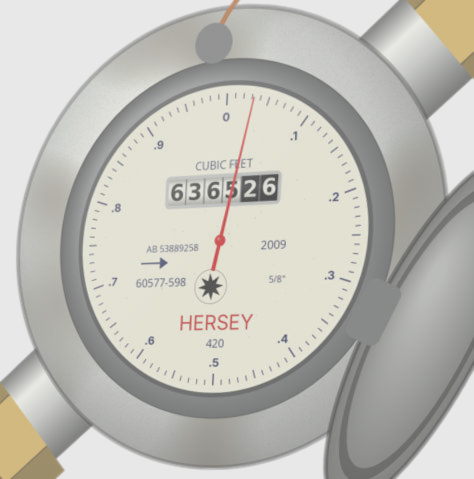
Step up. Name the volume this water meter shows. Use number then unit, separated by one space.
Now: 636526.03 ft³
